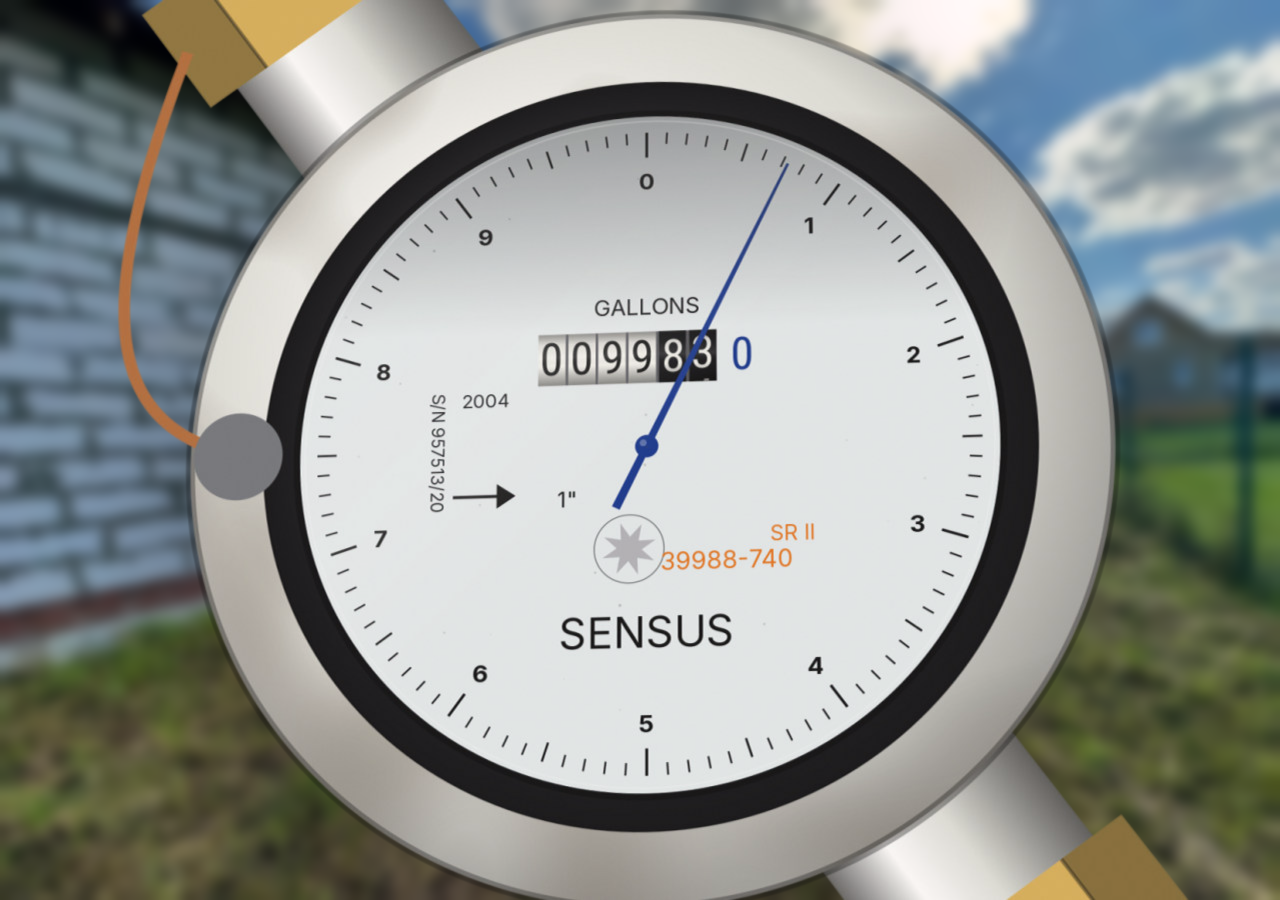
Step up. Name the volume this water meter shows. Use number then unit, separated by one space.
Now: 99830.7 gal
